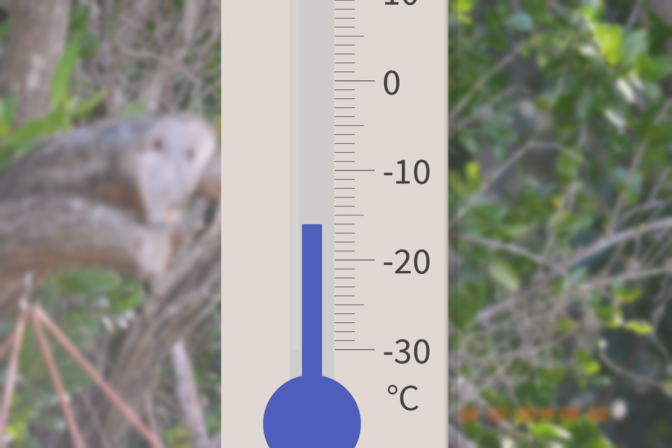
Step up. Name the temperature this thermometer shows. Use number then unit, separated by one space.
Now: -16 °C
